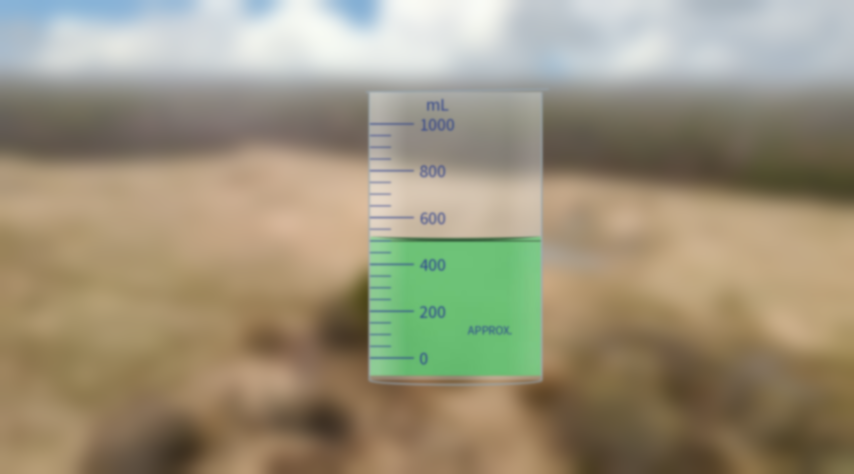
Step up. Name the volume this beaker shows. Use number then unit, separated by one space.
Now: 500 mL
